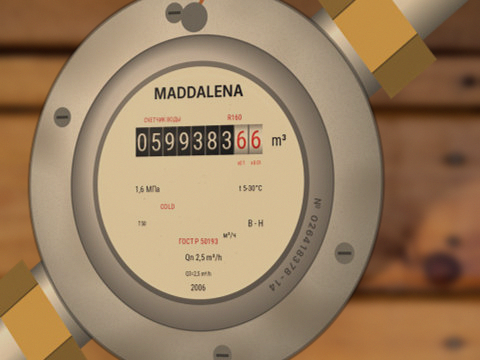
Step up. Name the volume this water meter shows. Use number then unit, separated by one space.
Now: 599383.66 m³
